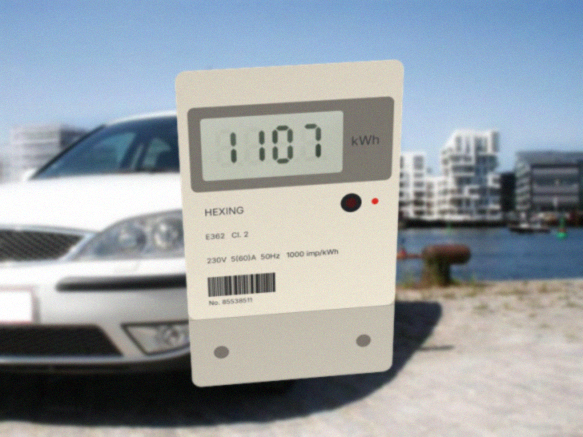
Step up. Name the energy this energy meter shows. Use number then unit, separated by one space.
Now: 1107 kWh
